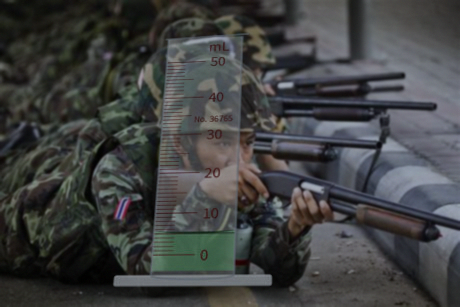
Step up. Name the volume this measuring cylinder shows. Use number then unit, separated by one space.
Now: 5 mL
